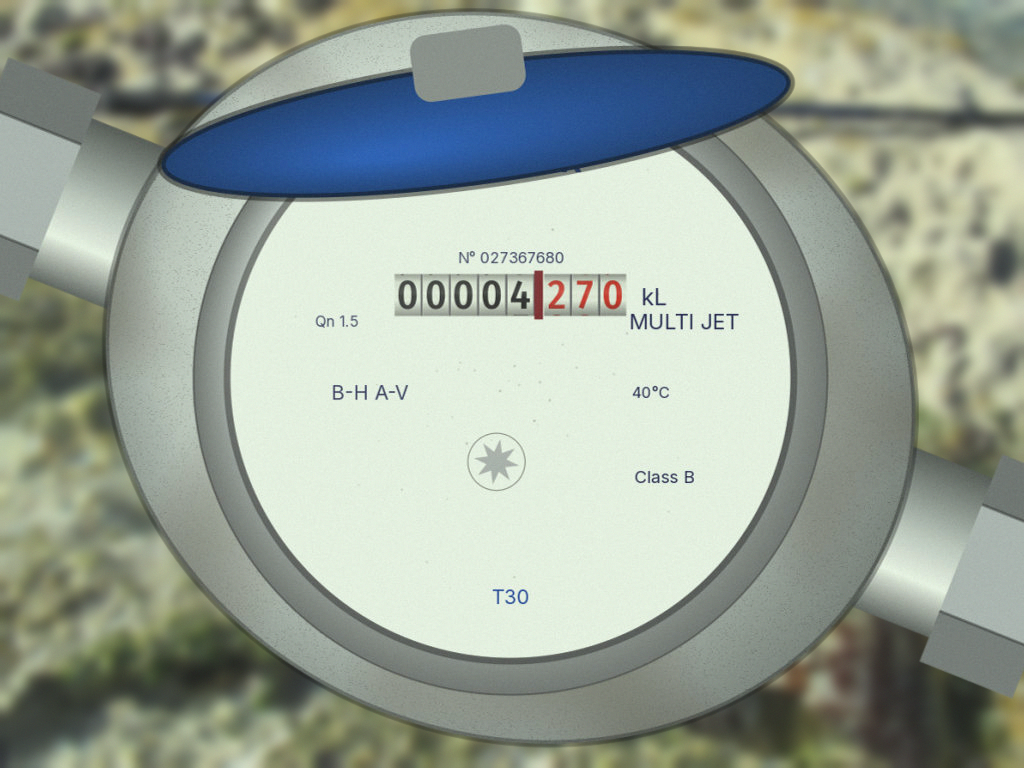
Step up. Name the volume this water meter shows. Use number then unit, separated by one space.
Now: 4.270 kL
